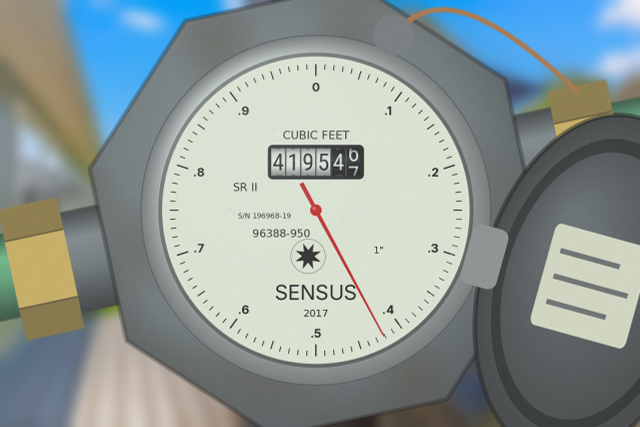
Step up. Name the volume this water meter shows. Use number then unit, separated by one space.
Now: 419546.42 ft³
